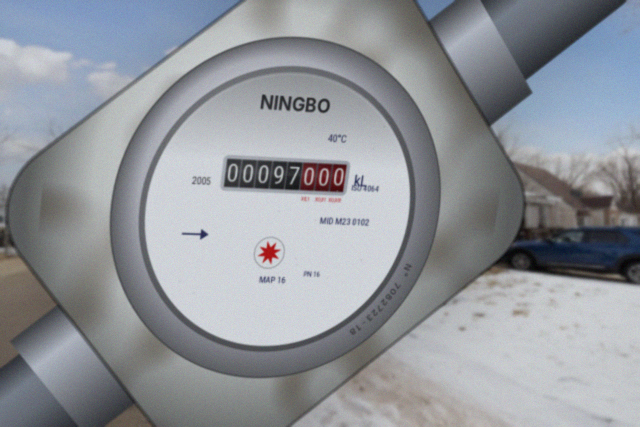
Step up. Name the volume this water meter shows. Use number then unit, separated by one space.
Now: 97.000 kL
